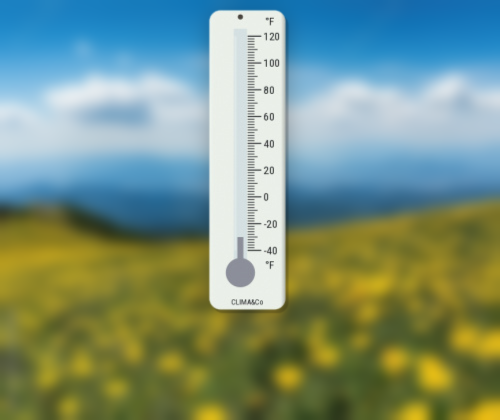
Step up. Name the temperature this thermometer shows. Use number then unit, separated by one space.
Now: -30 °F
